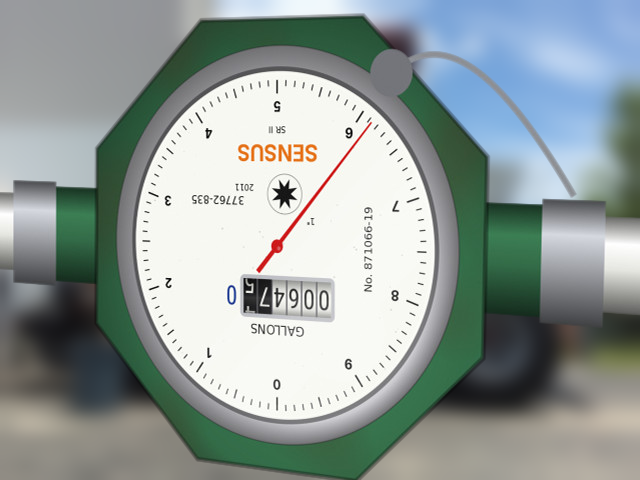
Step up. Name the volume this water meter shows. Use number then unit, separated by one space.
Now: 64746.1 gal
